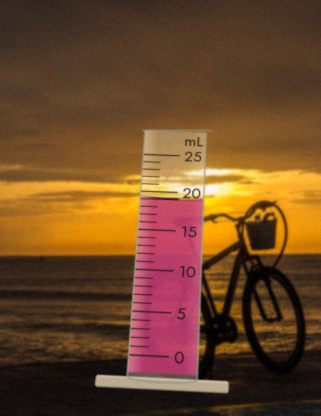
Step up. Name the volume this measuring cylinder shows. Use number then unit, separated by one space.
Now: 19 mL
